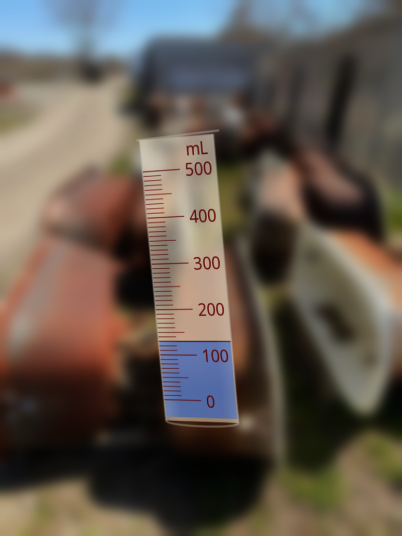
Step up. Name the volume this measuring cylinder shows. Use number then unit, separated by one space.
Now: 130 mL
